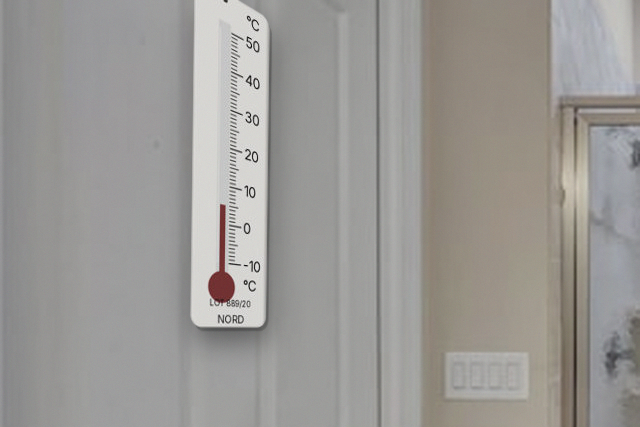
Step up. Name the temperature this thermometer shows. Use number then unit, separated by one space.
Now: 5 °C
